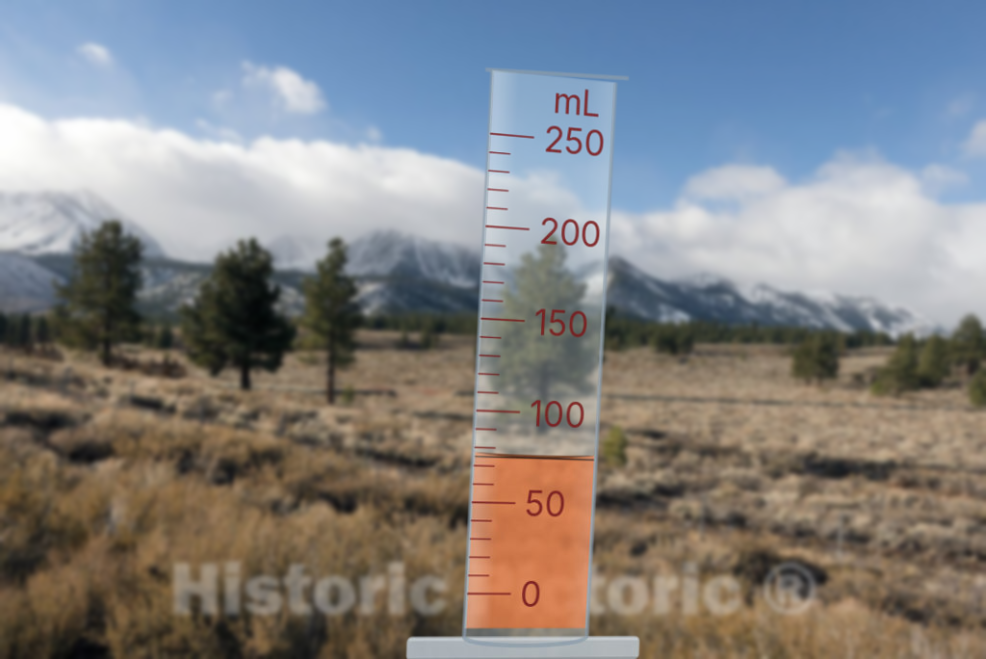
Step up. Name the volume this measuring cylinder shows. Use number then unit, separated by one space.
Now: 75 mL
